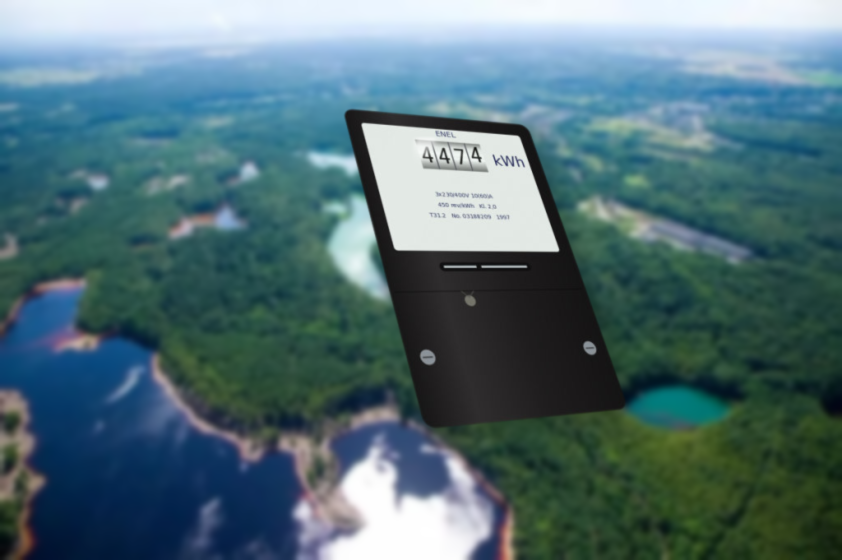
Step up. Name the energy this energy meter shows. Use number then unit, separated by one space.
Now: 4474 kWh
